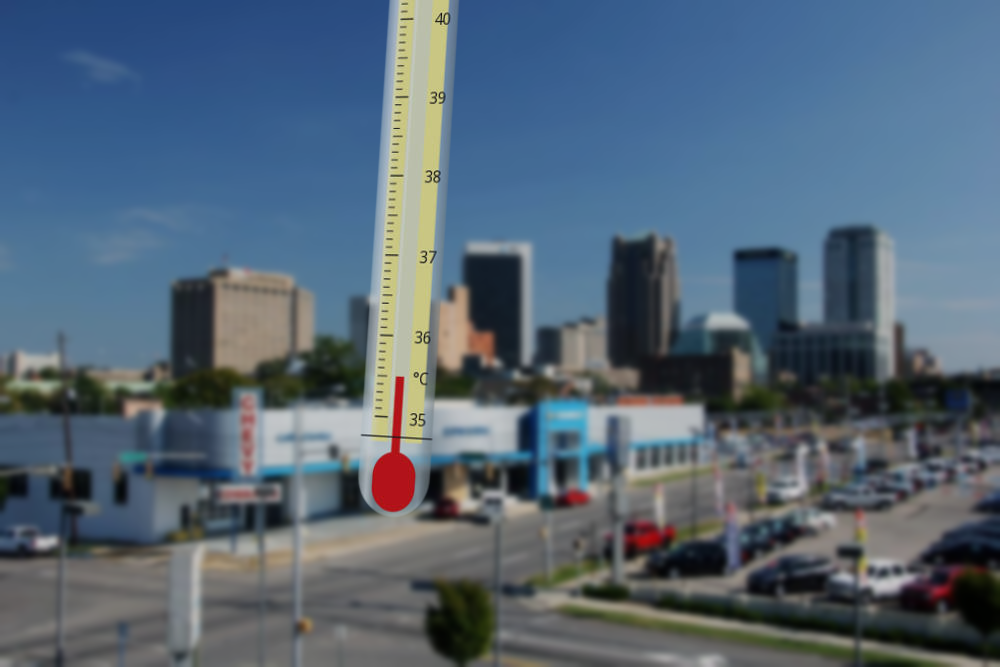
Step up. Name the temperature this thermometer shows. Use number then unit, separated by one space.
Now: 35.5 °C
